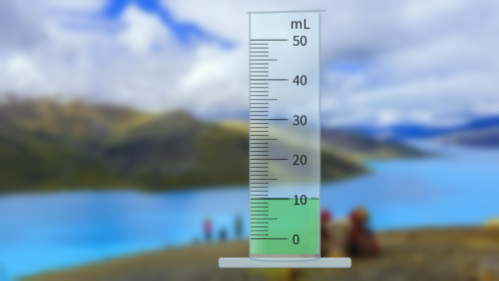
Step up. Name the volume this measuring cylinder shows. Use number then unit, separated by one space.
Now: 10 mL
